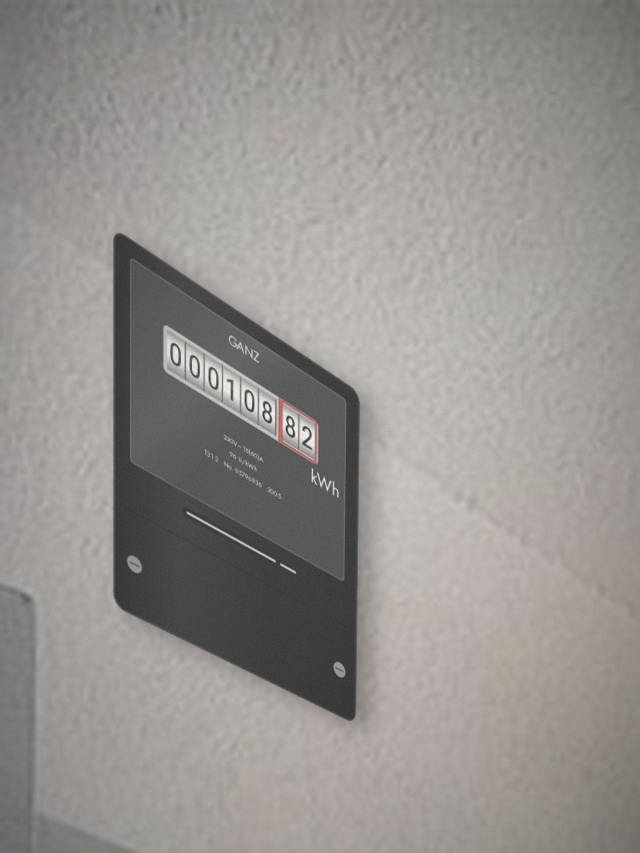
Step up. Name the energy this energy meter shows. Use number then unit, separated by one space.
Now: 108.82 kWh
